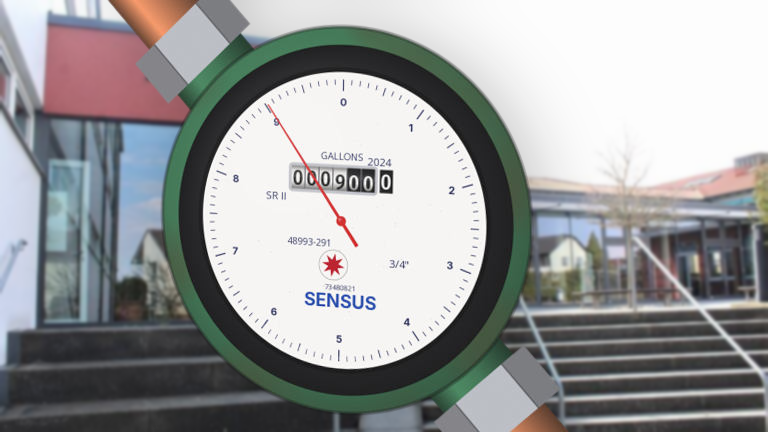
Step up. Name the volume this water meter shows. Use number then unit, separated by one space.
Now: 8999.0 gal
